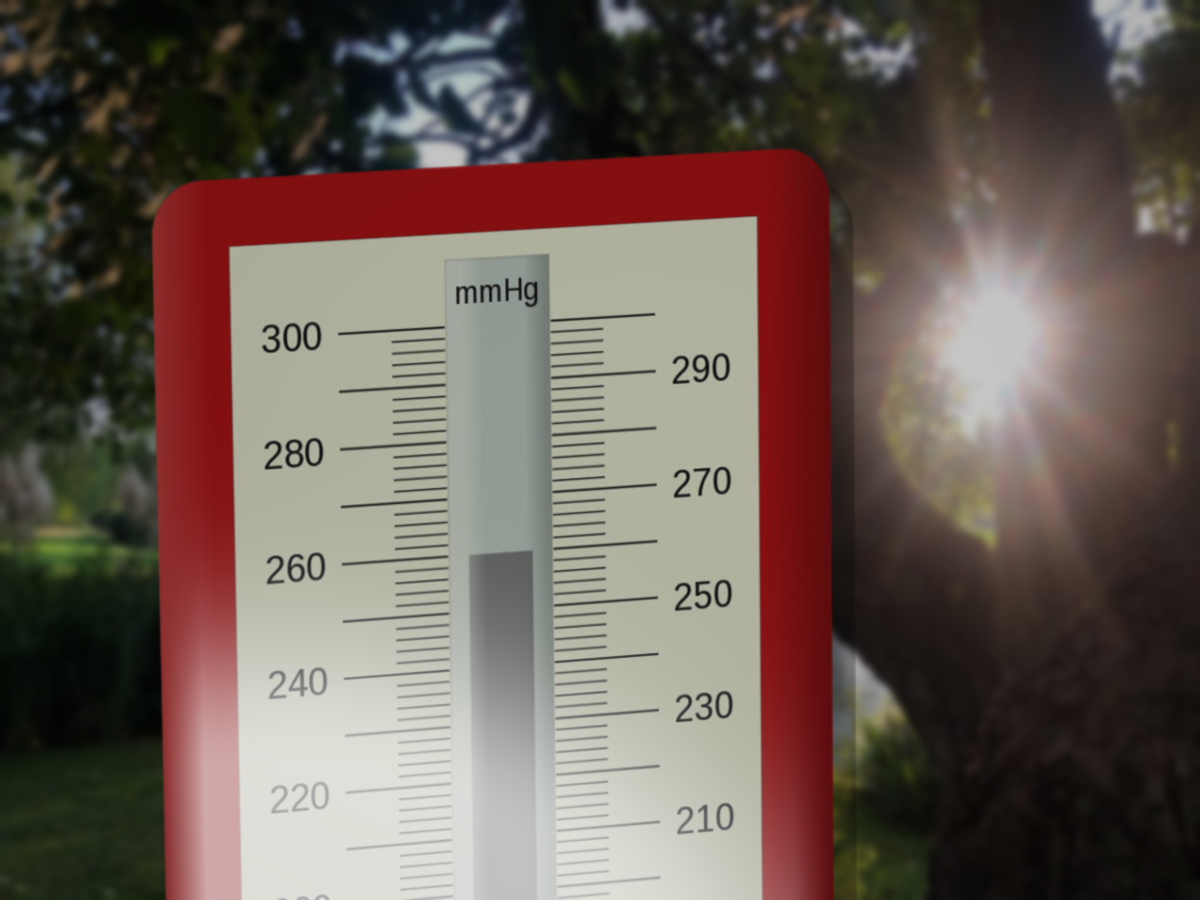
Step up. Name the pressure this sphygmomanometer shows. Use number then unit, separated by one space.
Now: 260 mmHg
